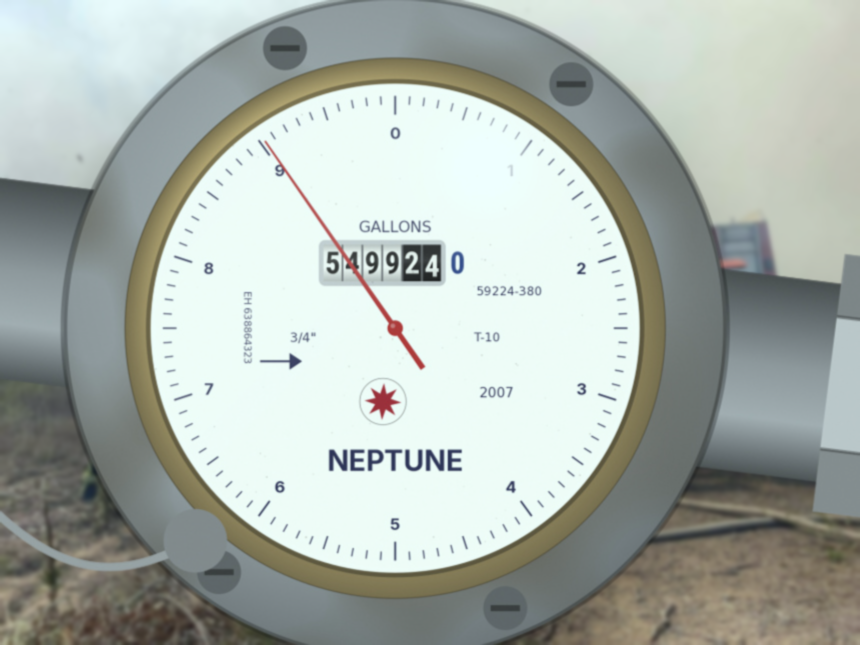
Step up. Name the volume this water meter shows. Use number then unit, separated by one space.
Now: 5499239.0 gal
